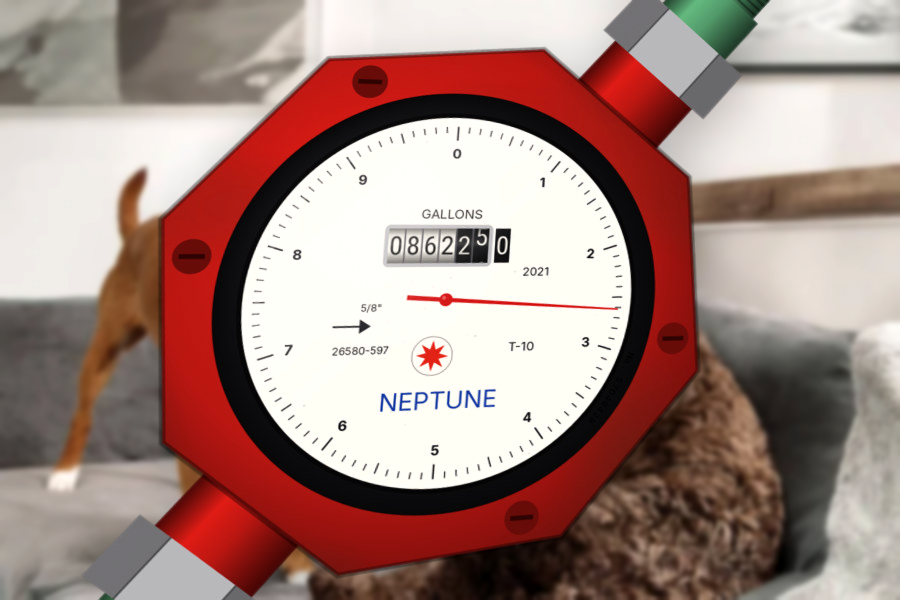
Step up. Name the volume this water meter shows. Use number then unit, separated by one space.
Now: 862252.6 gal
